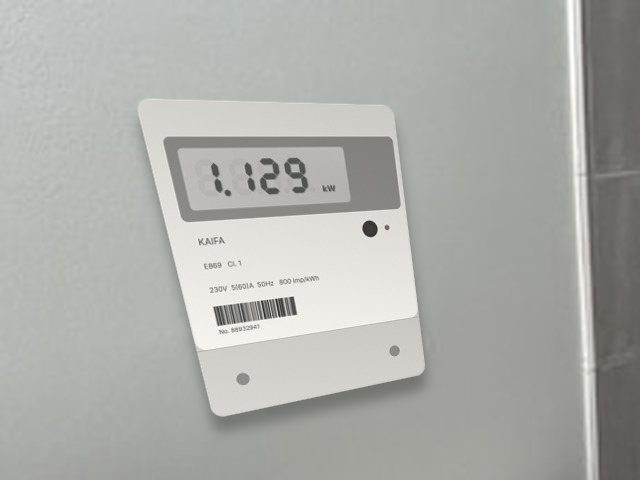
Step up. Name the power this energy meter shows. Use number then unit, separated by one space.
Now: 1.129 kW
